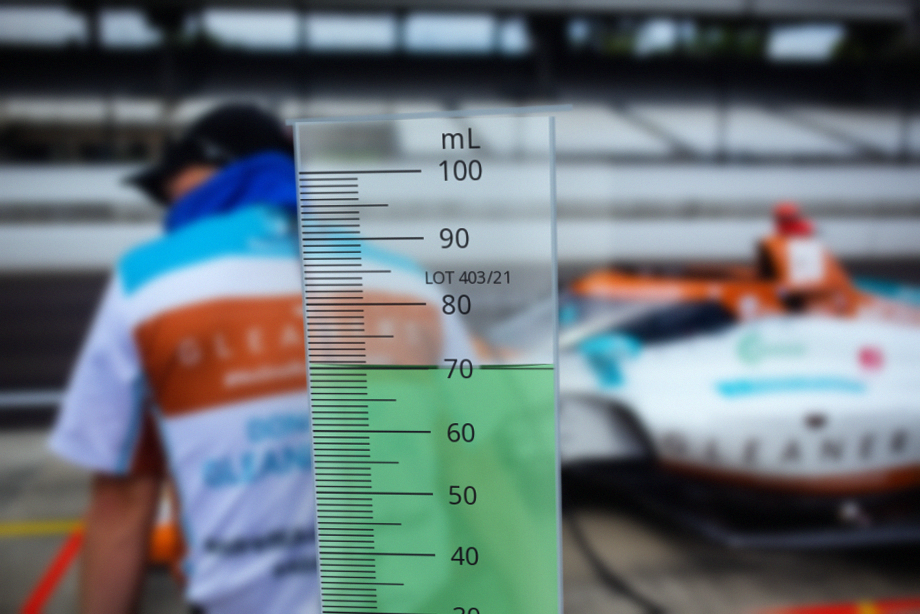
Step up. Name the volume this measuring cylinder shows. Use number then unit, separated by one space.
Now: 70 mL
